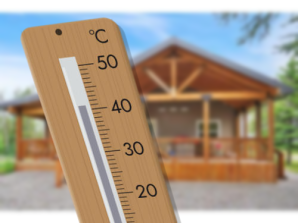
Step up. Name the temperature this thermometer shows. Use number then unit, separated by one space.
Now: 41 °C
